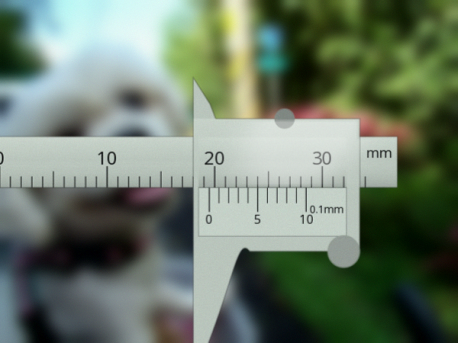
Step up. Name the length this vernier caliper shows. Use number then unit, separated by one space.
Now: 19.5 mm
